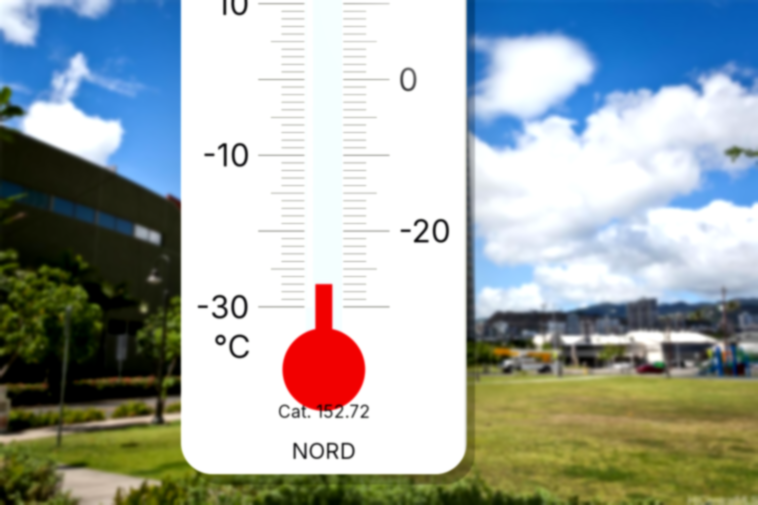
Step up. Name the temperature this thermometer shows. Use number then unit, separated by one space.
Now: -27 °C
